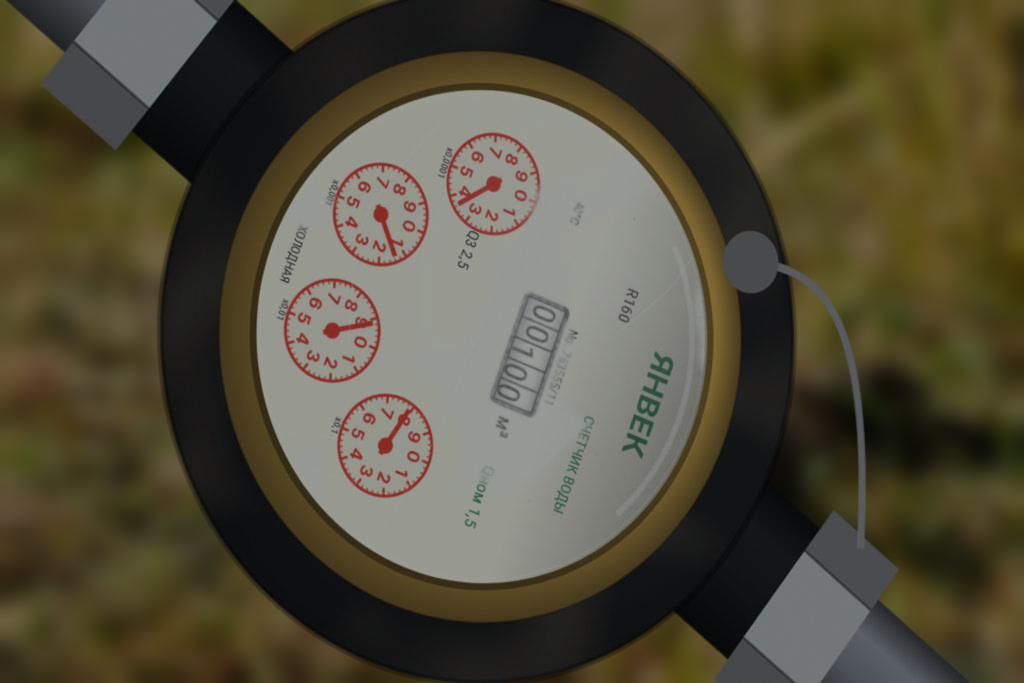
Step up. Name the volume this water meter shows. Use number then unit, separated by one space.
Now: 99.7913 m³
